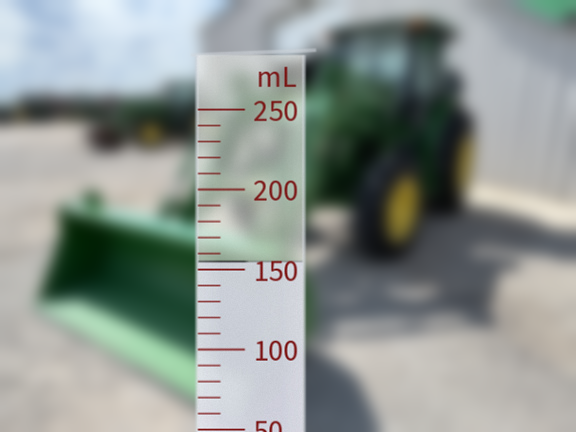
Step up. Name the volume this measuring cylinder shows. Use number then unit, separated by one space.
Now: 155 mL
